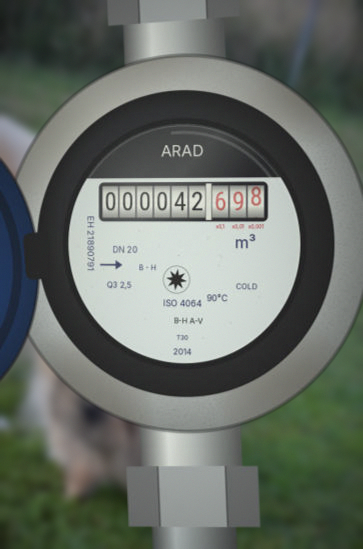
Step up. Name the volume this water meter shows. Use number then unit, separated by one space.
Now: 42.698 m³
